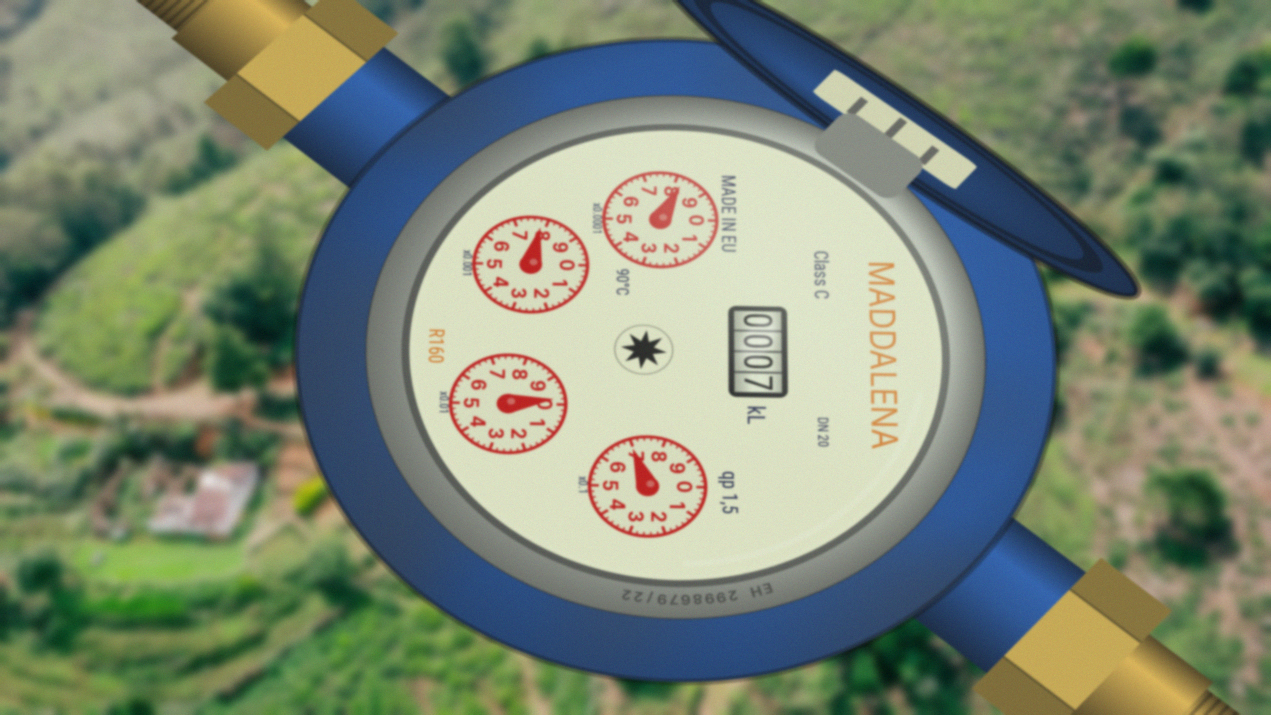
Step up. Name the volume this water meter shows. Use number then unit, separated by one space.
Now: 7.6978 kL
